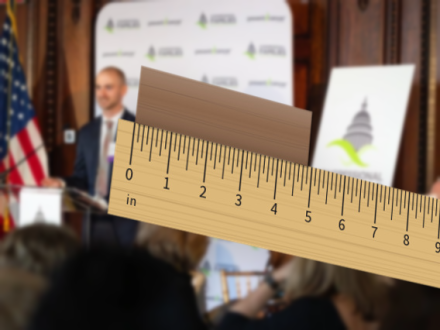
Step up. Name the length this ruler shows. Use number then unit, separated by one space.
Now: 4.875 in
